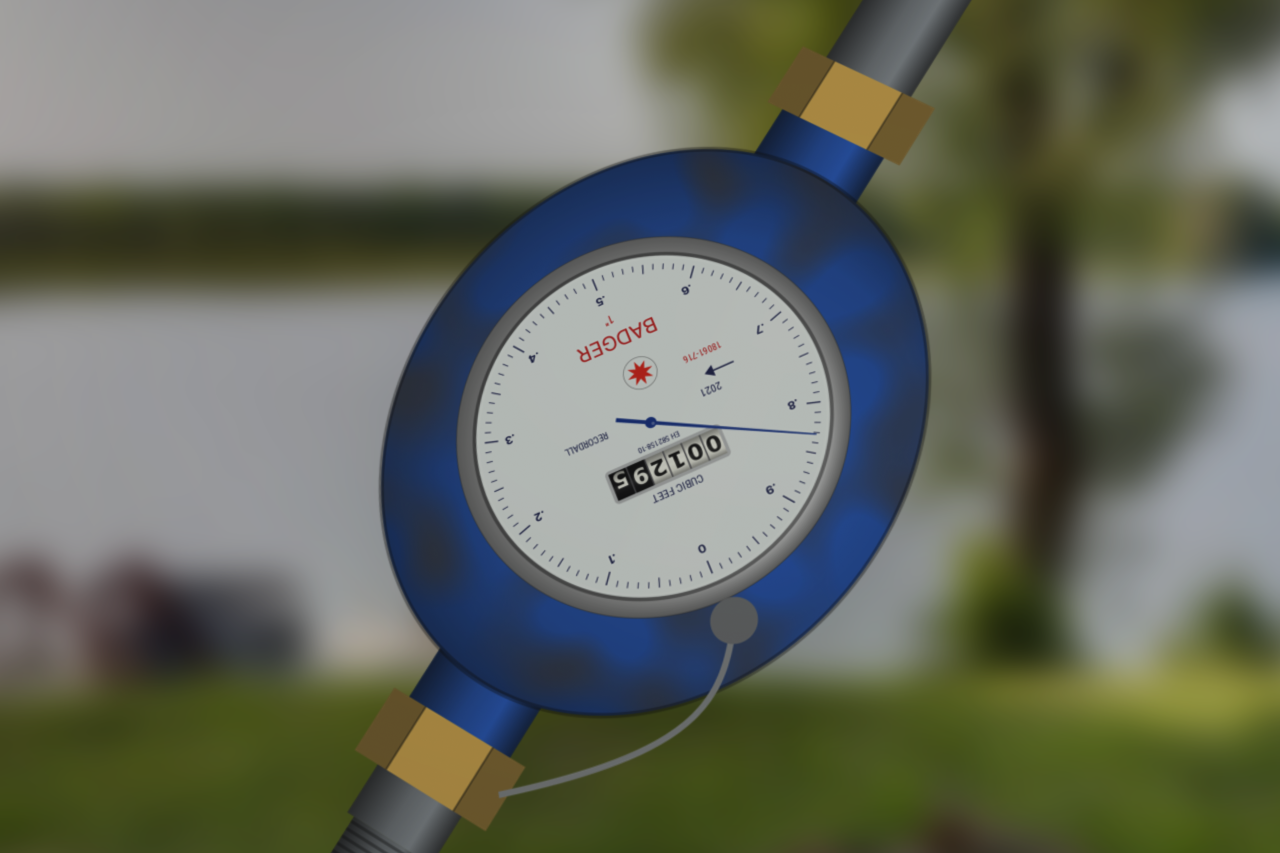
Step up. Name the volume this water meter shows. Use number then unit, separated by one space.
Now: 1294.83 ft³
